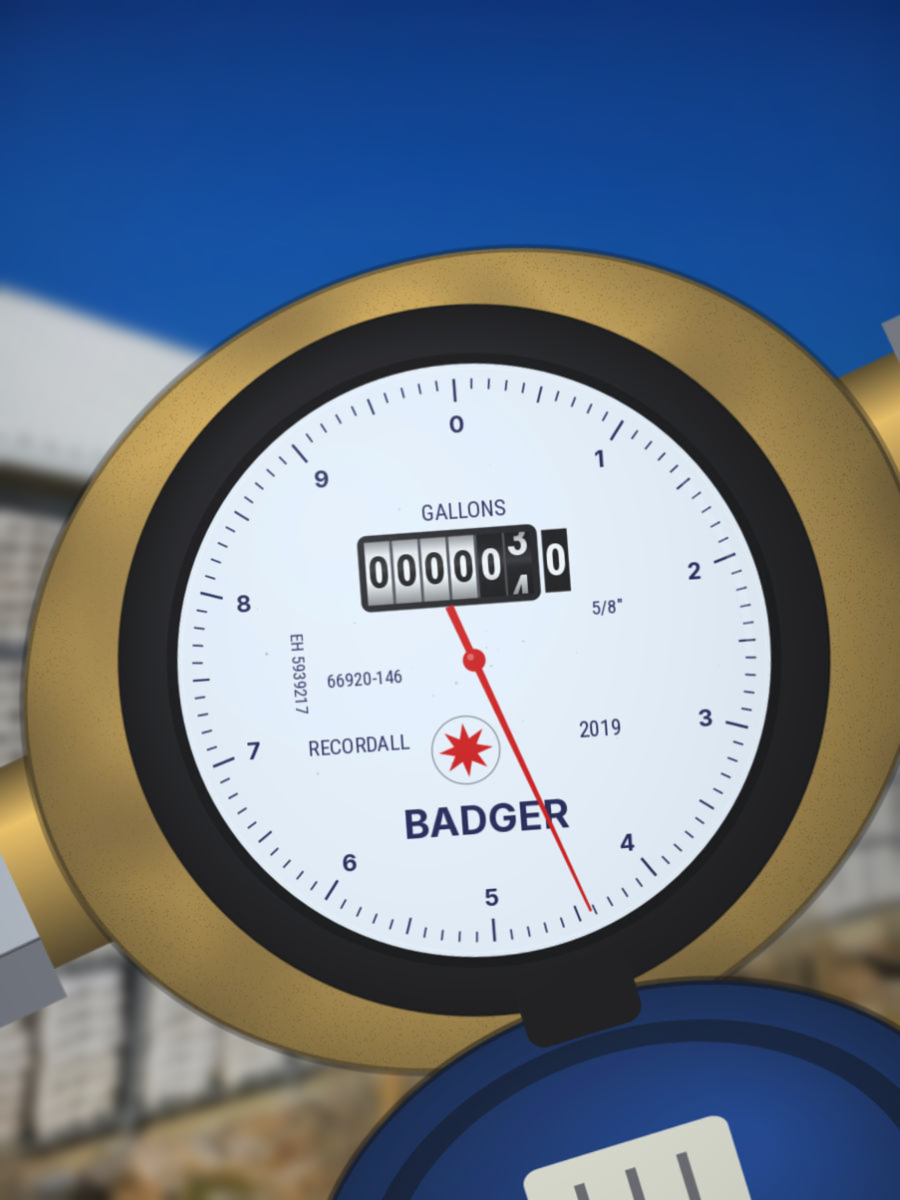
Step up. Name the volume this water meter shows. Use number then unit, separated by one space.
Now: 34.4 gal
